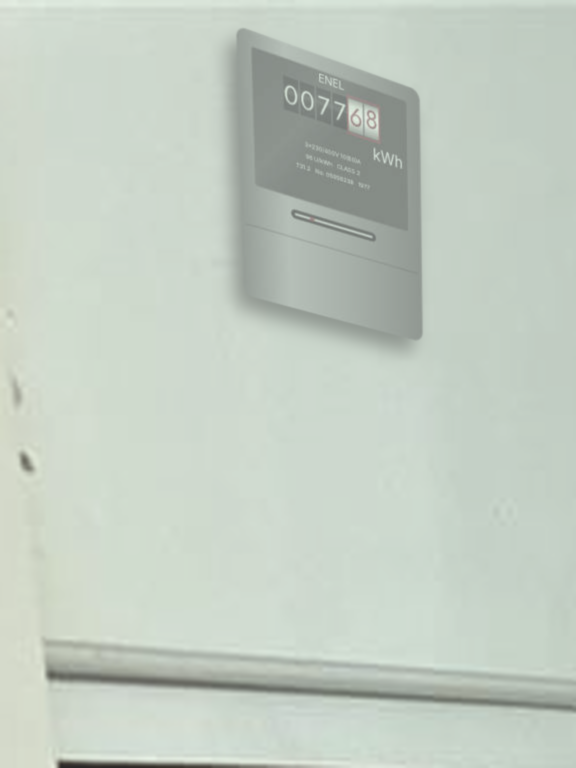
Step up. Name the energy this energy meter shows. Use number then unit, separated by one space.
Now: 77.68 kWh
